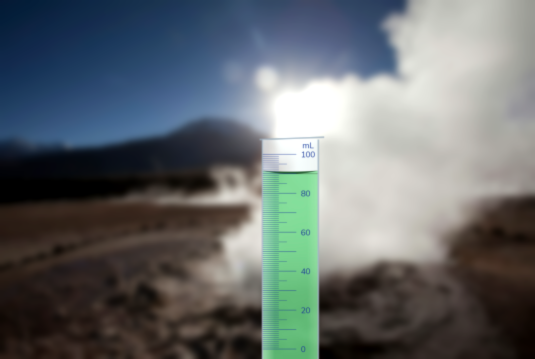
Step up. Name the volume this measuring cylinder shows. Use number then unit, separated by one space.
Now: 90 mL
